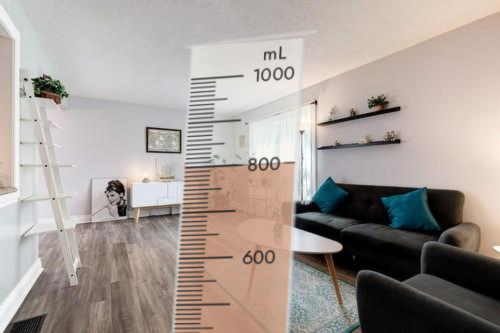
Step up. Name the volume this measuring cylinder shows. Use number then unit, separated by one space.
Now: 800 mL
